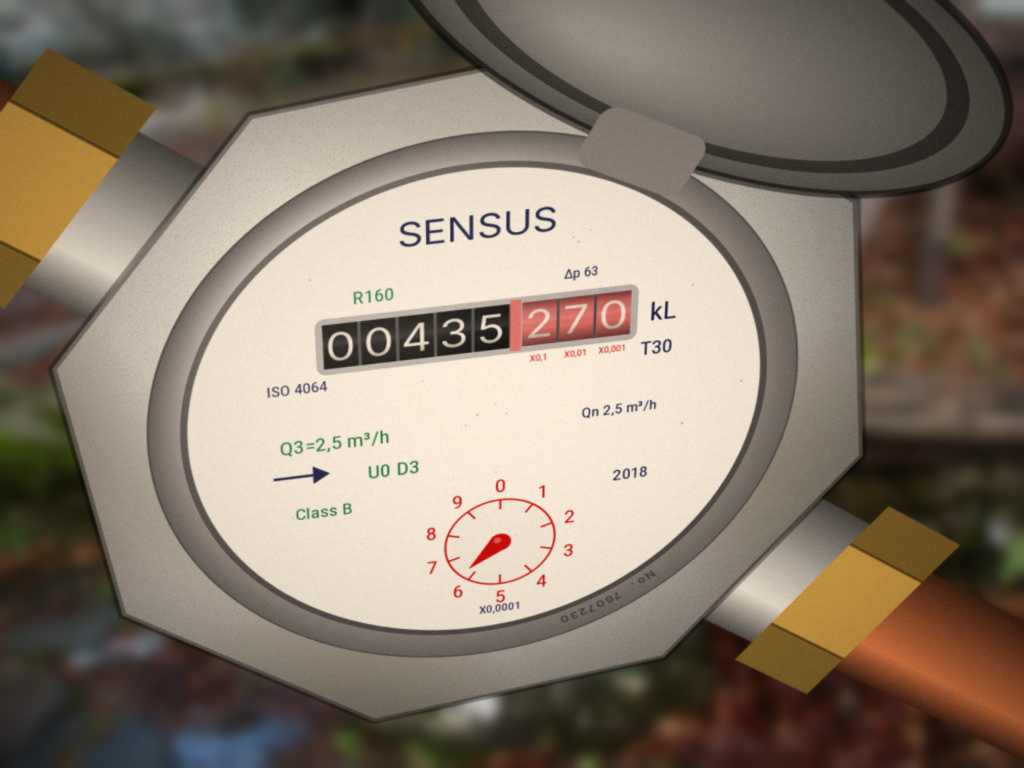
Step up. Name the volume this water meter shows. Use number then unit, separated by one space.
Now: 435.2706 kL
